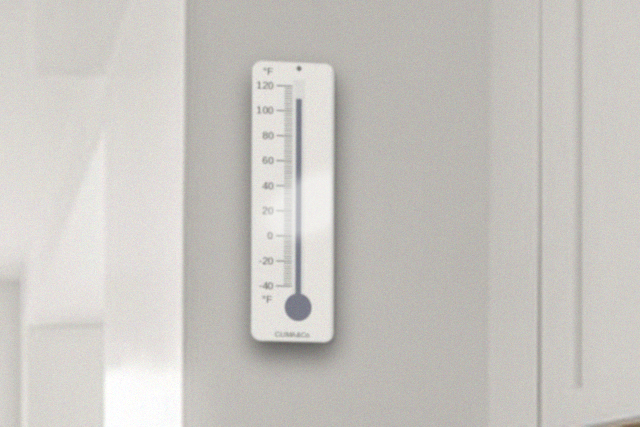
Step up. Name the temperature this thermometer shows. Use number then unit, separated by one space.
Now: 110 °F
